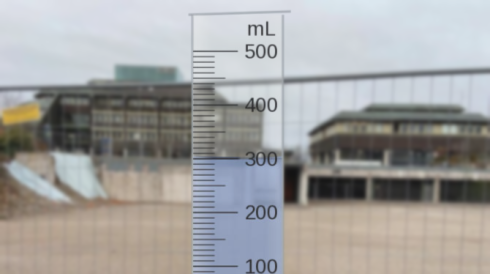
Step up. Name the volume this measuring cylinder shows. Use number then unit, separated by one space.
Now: 300 mL
